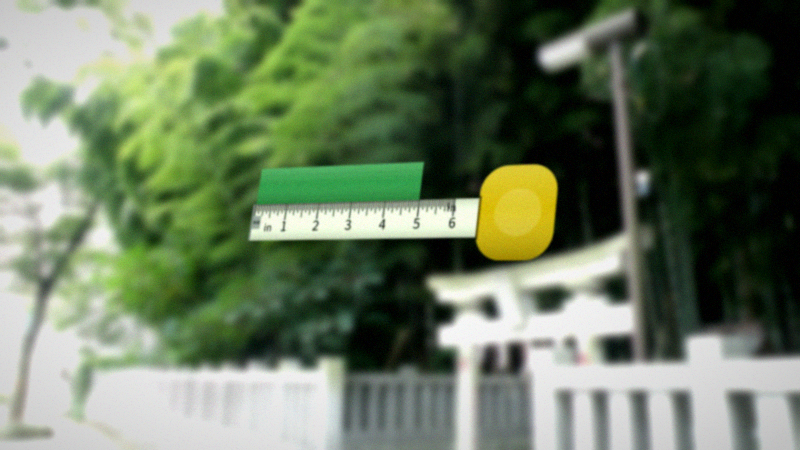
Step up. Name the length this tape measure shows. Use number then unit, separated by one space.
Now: 5 in
